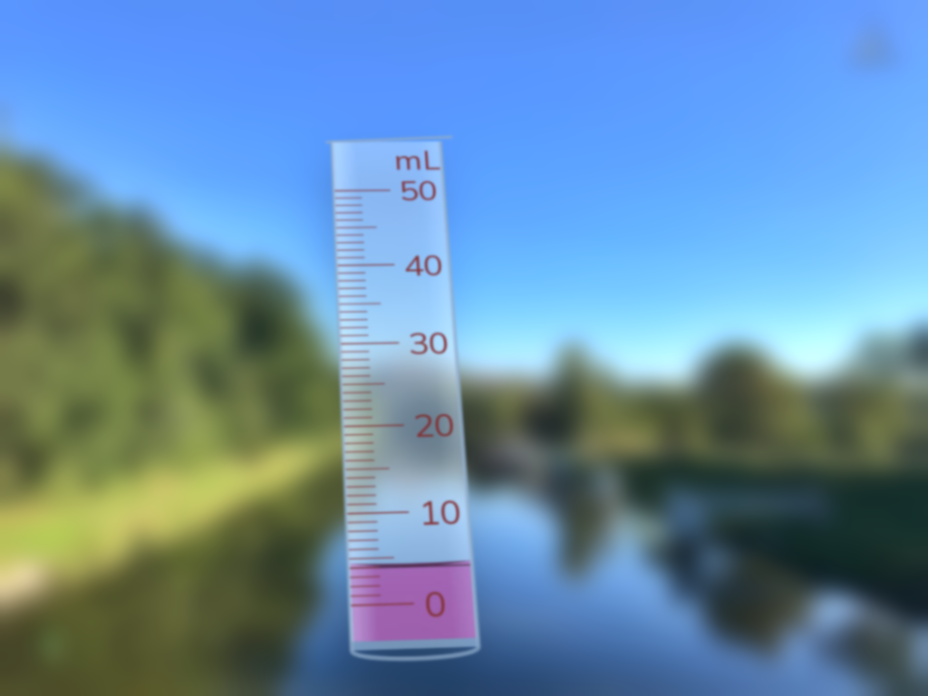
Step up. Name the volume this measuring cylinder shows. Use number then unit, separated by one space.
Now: 4 mL
